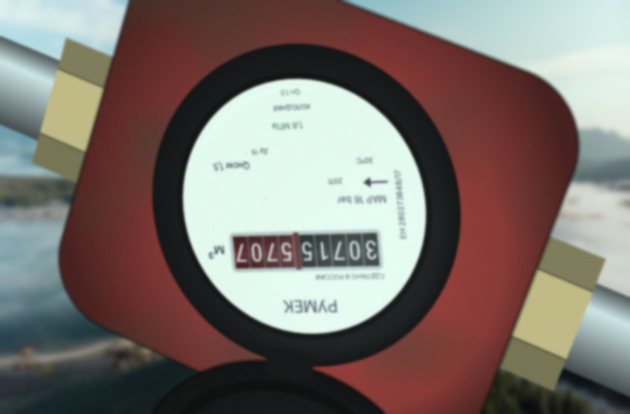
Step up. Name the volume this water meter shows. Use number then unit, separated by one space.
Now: 30715.5707 m³
